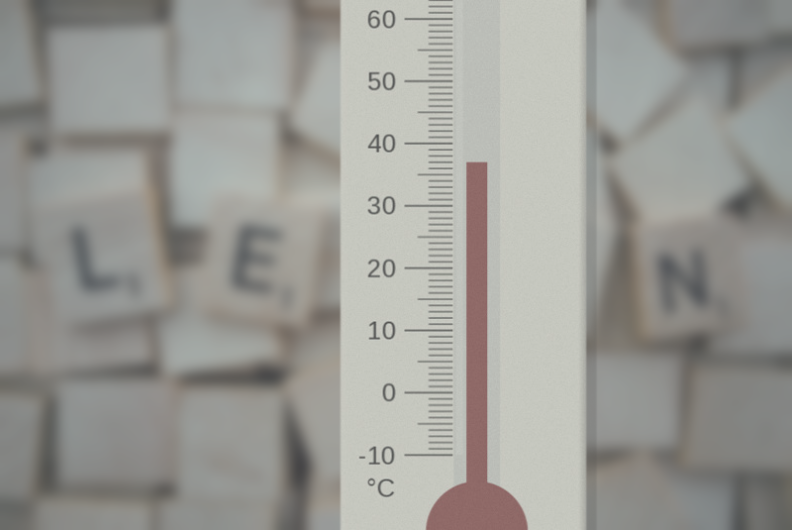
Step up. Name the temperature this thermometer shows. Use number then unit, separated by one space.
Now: 37 °C
